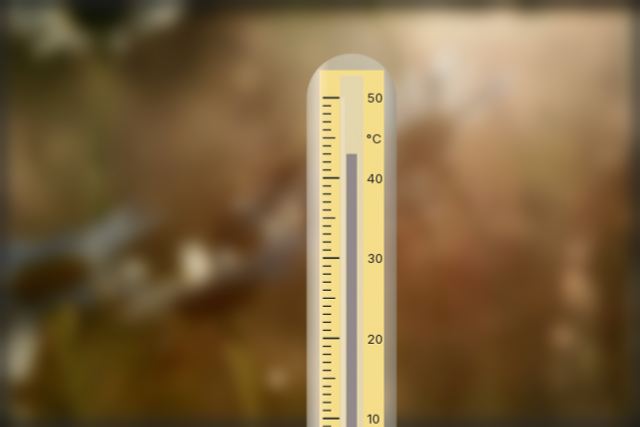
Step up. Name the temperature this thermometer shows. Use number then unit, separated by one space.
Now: 43 °C
